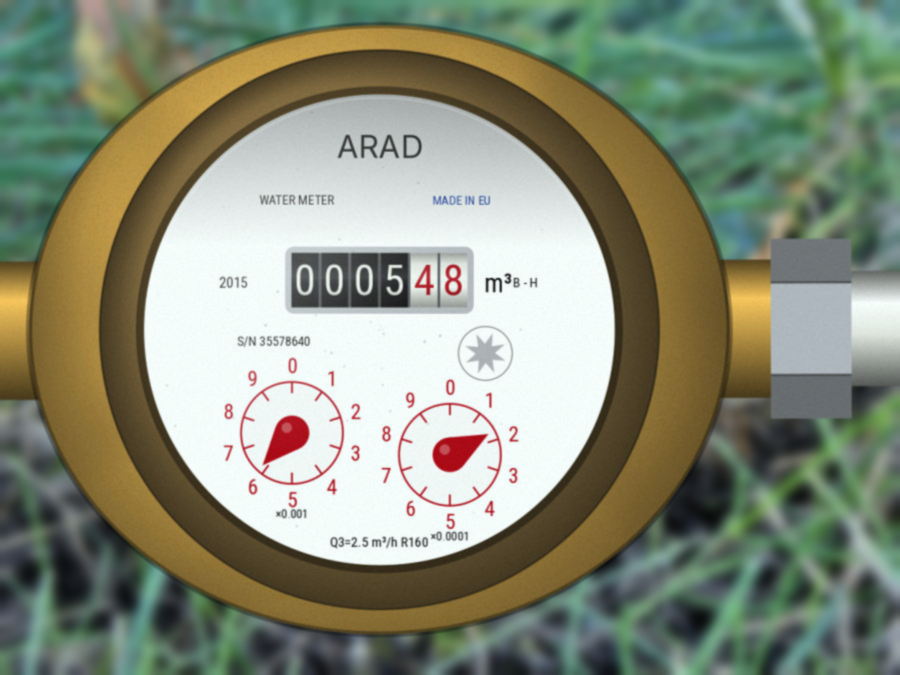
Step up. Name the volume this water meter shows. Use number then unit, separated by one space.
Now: 5.4861 m³
